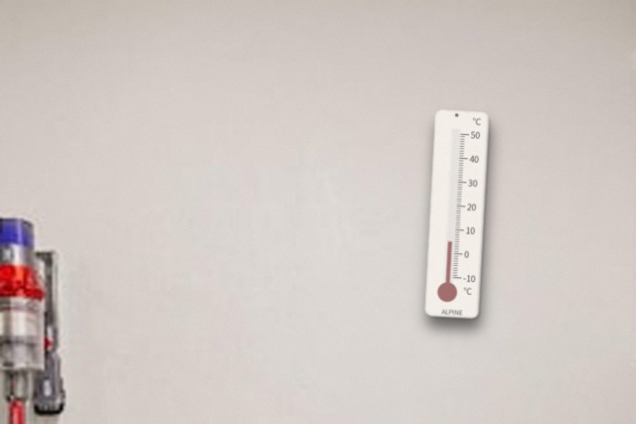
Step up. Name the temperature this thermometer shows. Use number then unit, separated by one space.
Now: 5 °C
